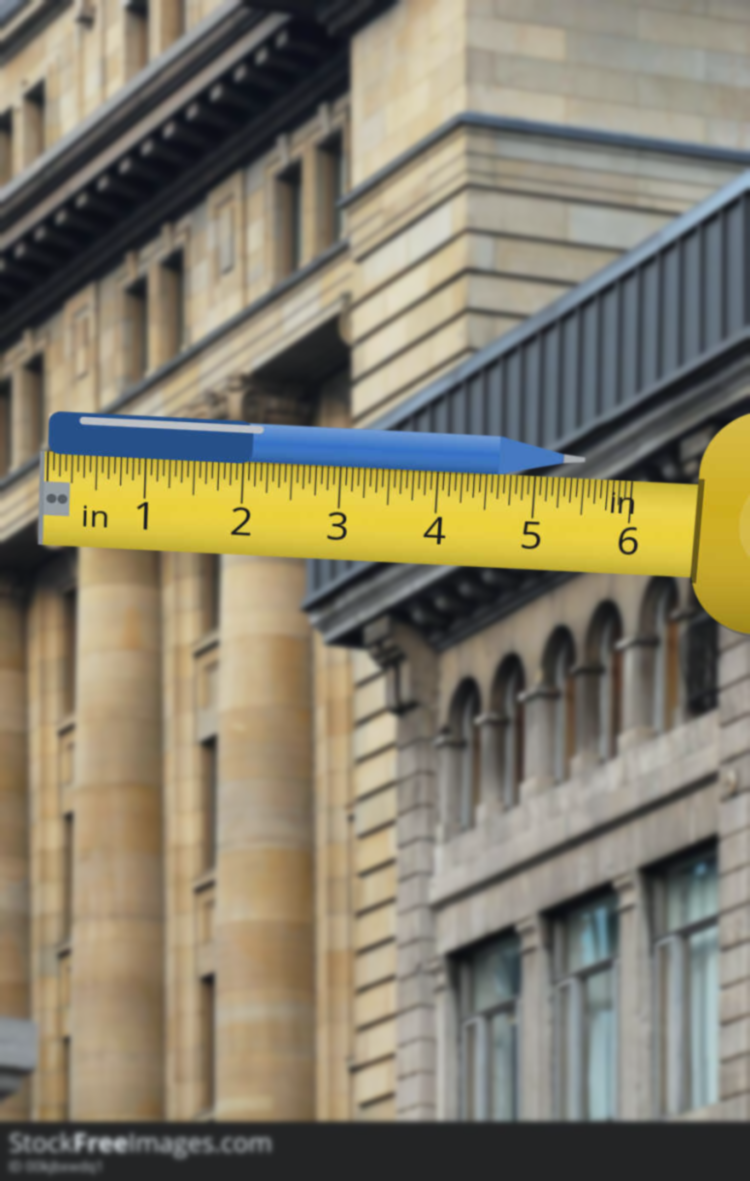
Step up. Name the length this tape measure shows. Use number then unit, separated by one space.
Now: 5.5 in
